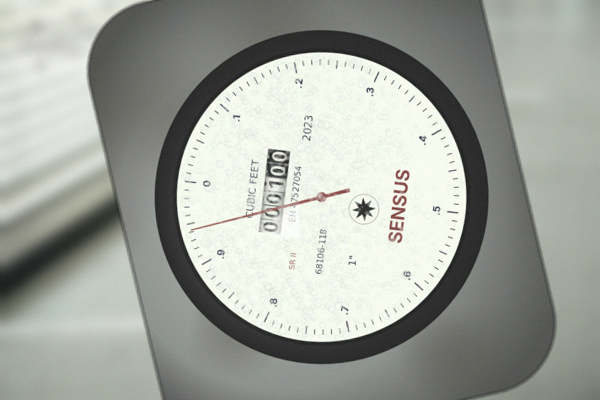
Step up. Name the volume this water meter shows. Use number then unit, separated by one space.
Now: 99.94 ft³
